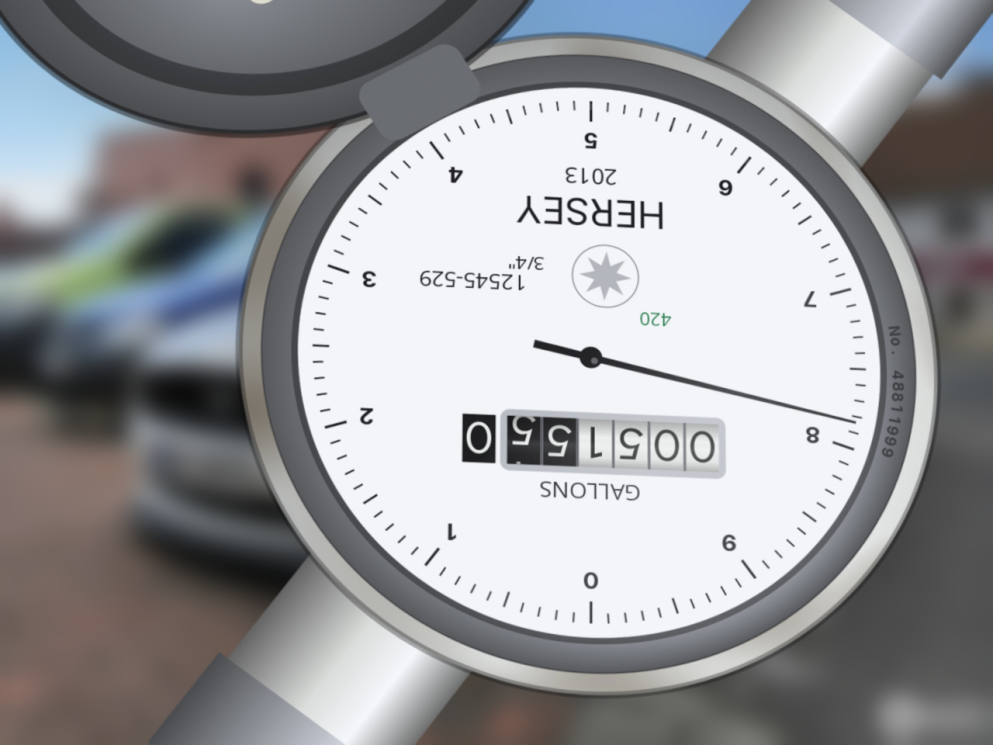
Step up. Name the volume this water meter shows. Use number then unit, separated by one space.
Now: 51547.8 gal
